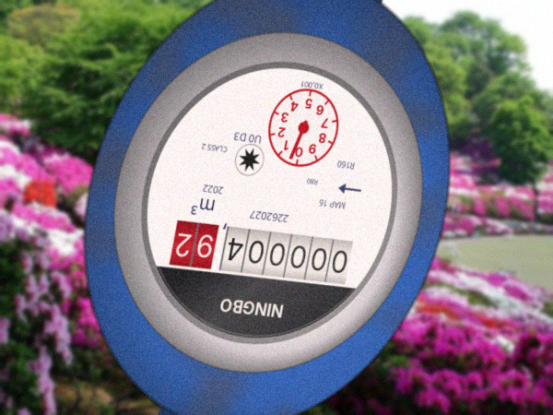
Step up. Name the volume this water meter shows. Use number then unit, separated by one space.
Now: 4.920 m³
